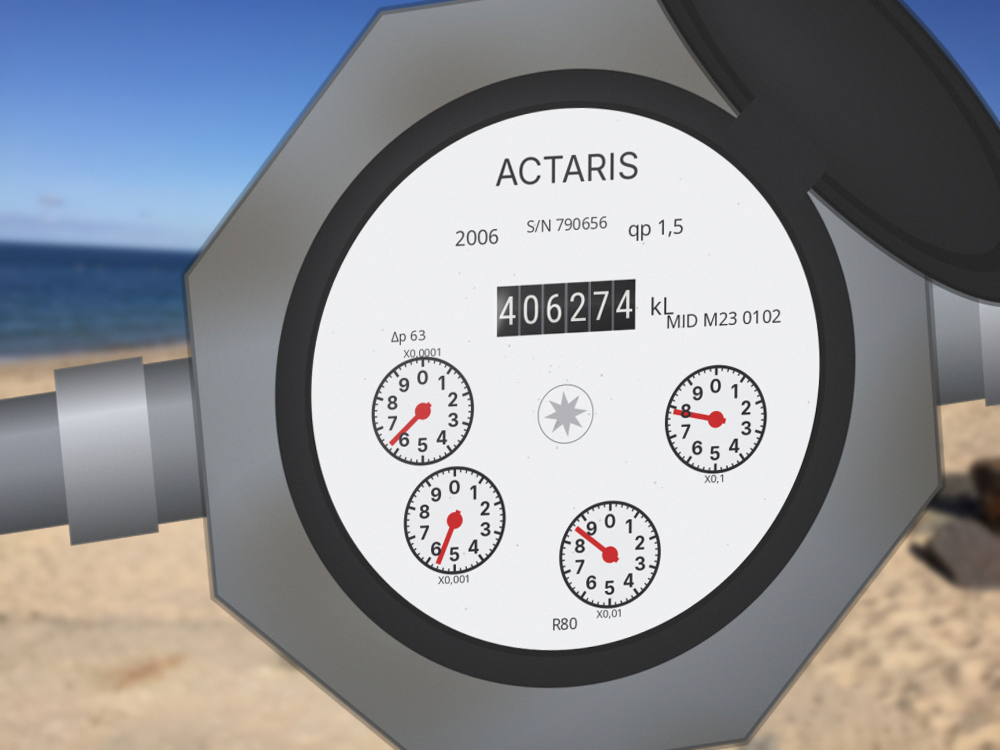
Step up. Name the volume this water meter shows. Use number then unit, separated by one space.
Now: 406274.7856 kL
